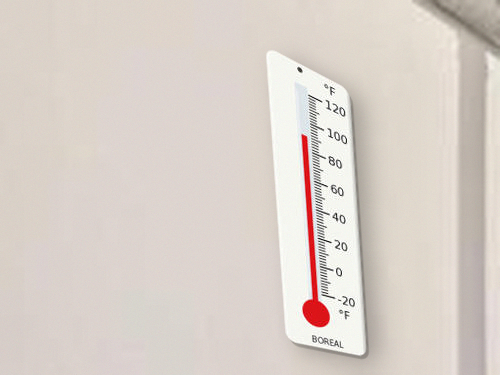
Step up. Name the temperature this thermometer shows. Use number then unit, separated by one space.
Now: 90 °F
